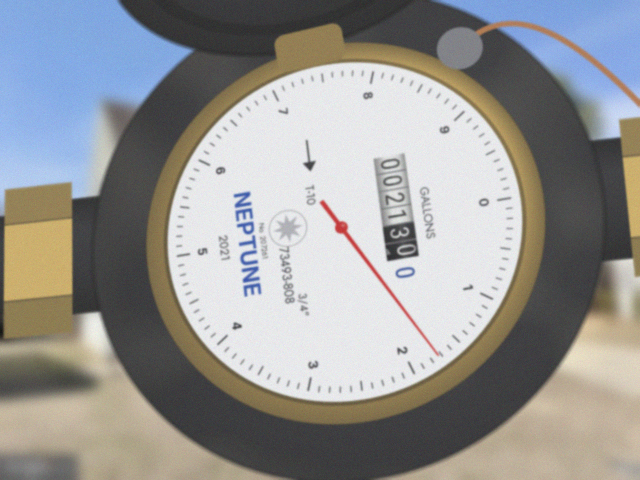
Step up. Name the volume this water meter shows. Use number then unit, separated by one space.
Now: 21301.7 gal
